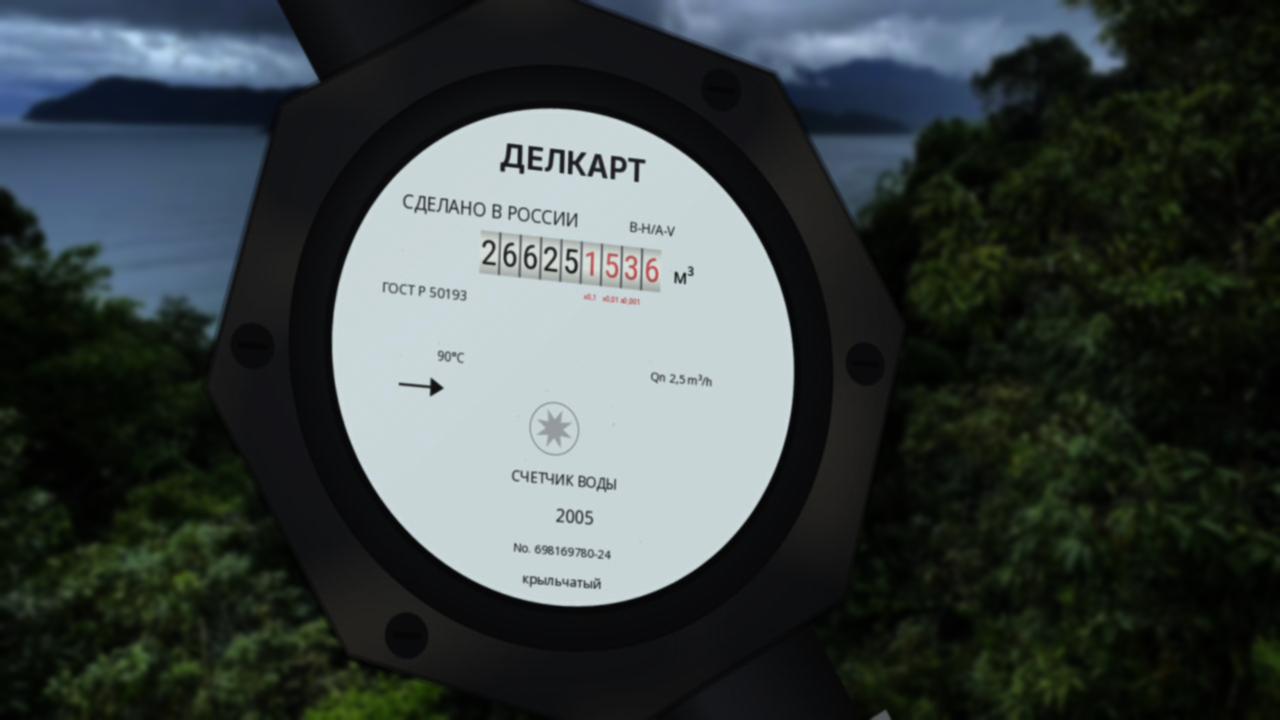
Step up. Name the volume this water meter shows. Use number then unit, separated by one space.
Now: 26625.1536 m³
